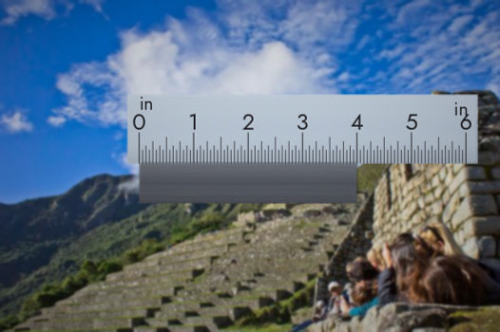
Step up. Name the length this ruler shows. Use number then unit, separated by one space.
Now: 4 in
